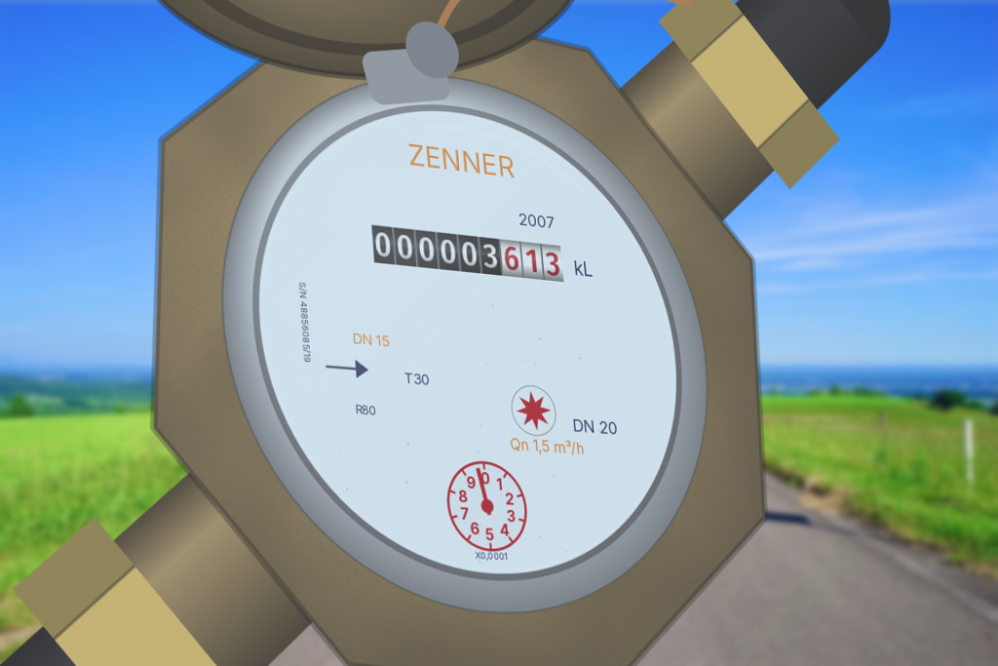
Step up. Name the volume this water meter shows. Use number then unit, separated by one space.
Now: 3.6129 kL
